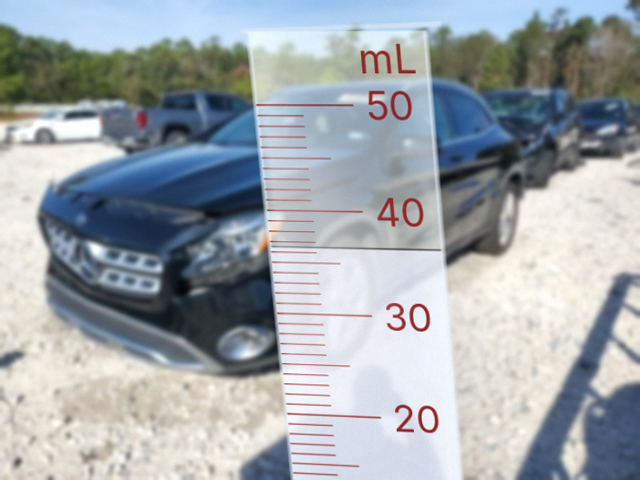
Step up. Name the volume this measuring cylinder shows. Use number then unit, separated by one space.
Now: 36.5 mL
